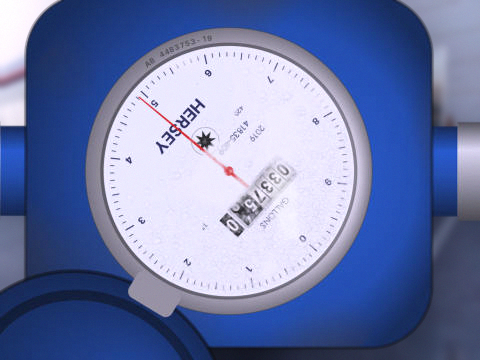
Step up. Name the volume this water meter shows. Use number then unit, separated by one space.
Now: 337574.9 gal
